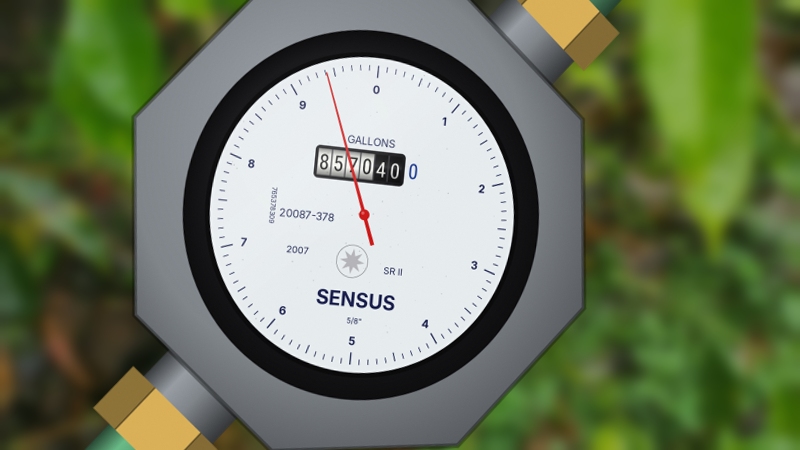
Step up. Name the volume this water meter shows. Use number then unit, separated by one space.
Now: 8570399.4 gal
